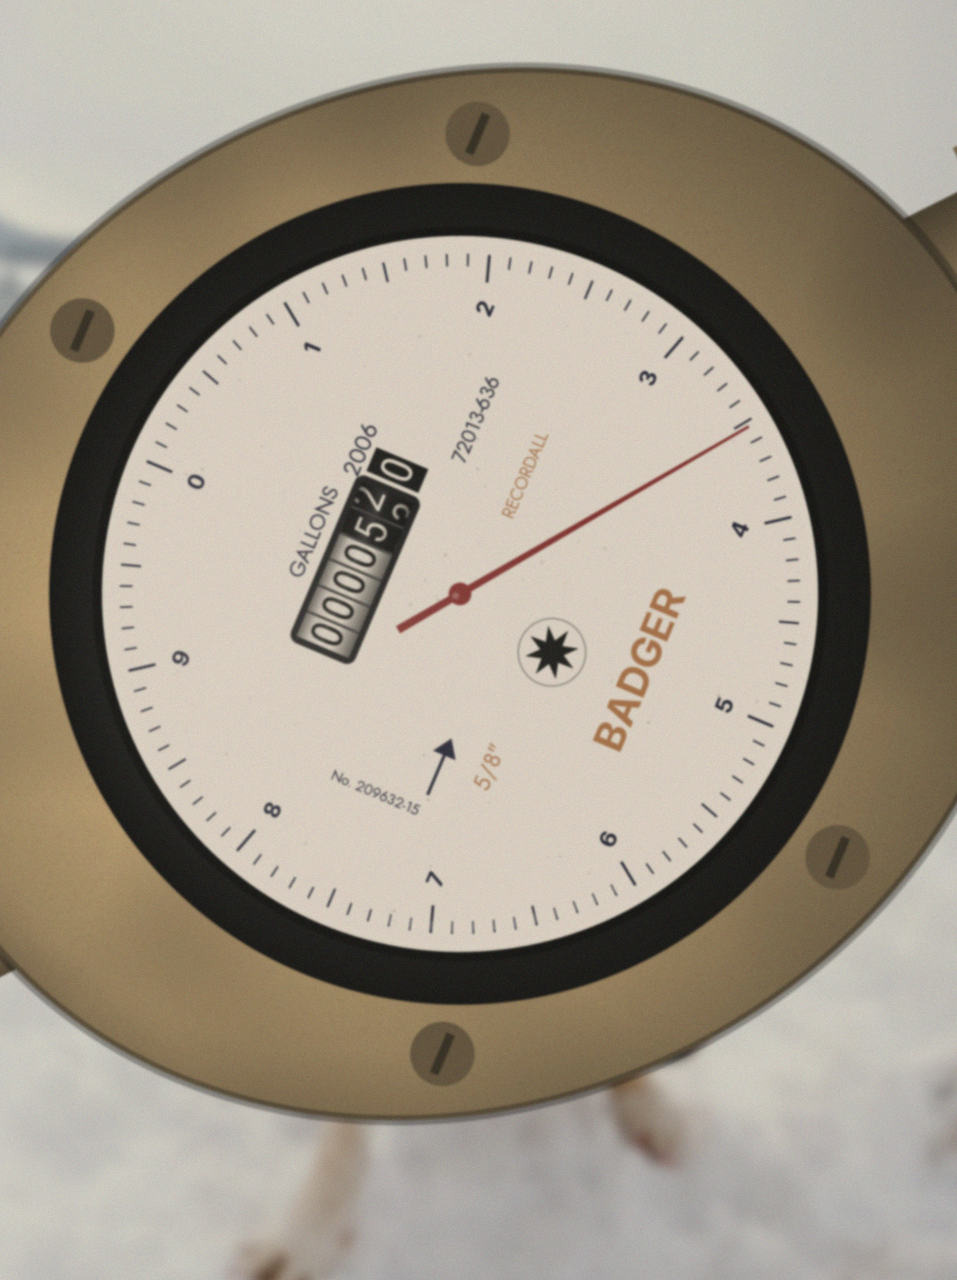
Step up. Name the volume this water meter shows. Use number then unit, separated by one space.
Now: 523.5 gal
